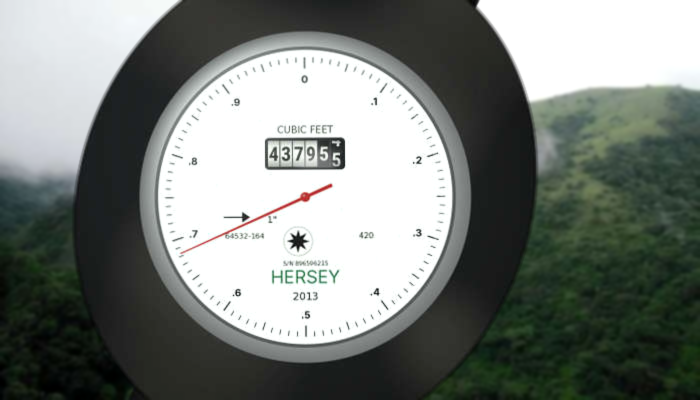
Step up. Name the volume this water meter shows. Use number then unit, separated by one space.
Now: 437954.68 ft³
